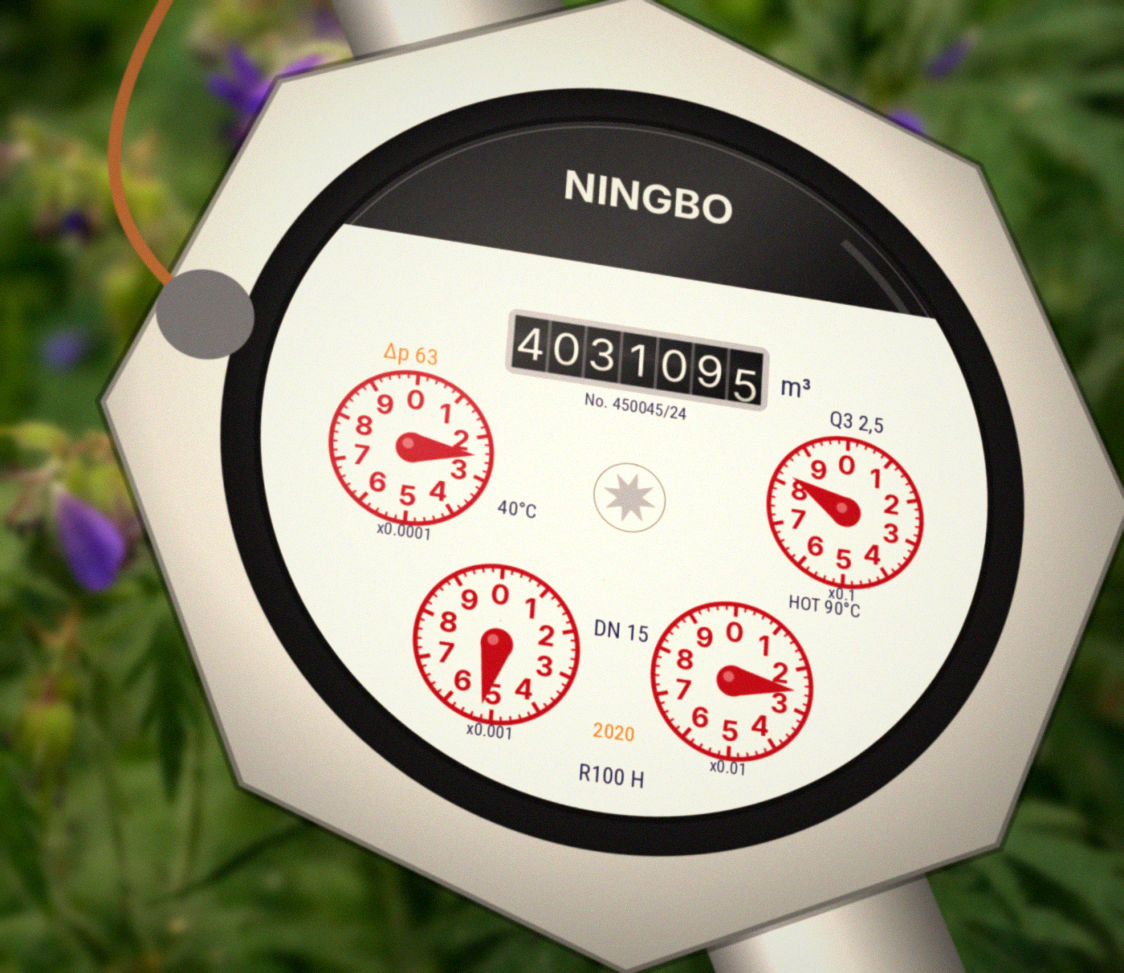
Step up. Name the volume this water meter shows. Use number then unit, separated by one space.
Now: 4031094.8252 m³
